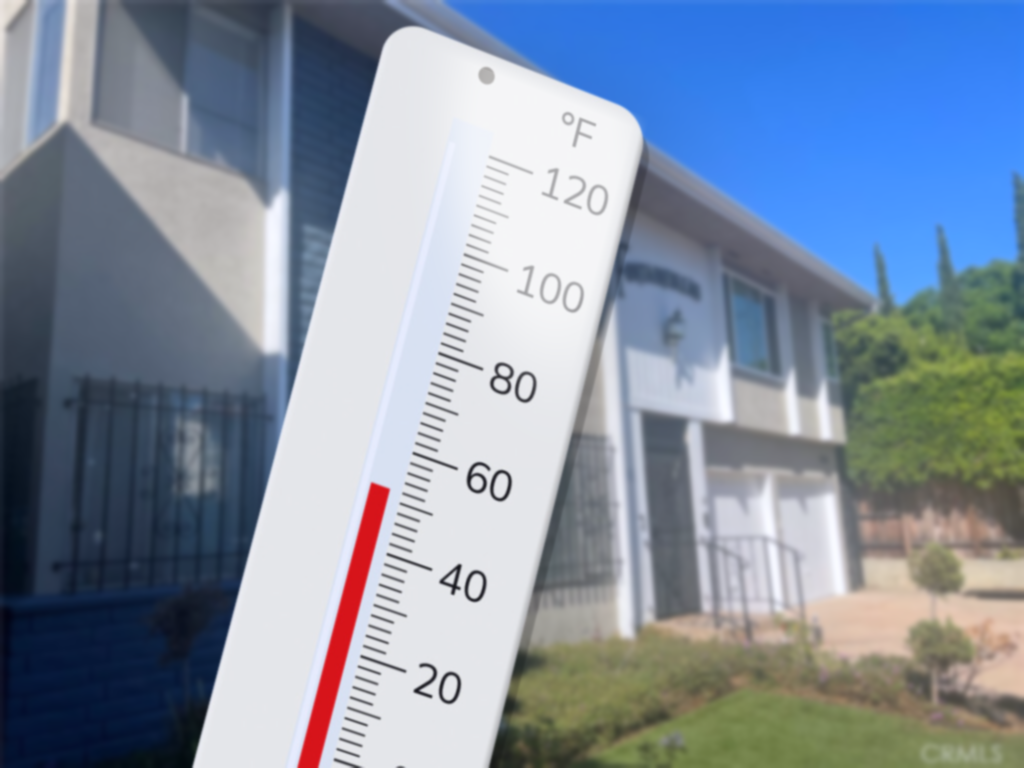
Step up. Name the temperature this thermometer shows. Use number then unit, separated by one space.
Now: 52 °F
